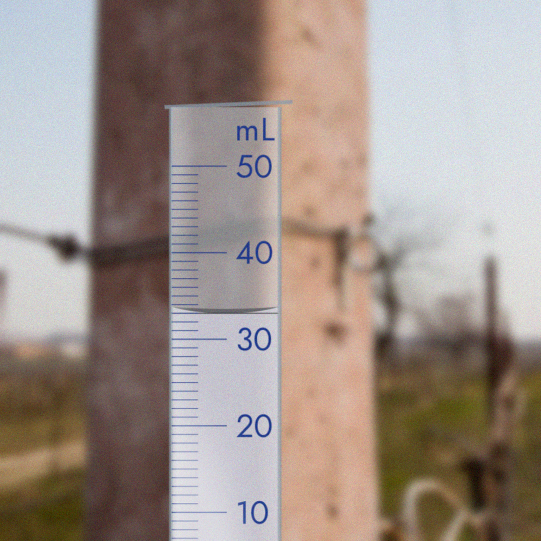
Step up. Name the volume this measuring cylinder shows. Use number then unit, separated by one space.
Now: 33 mL
